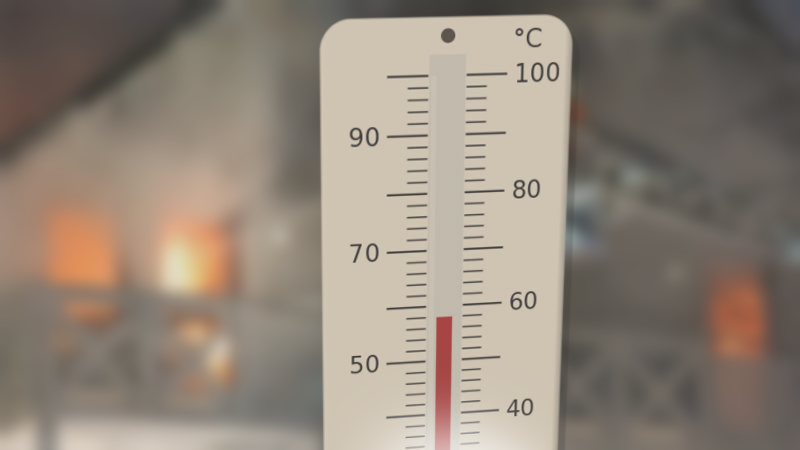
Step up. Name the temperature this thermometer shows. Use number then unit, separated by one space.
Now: 58 °C
